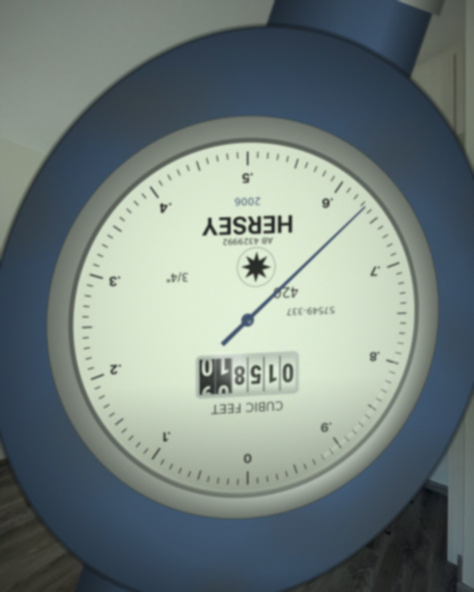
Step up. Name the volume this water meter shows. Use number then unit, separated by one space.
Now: 15809.63 ft³
